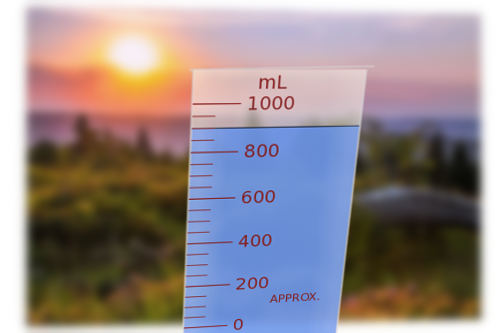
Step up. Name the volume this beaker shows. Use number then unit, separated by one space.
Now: 900 mL
